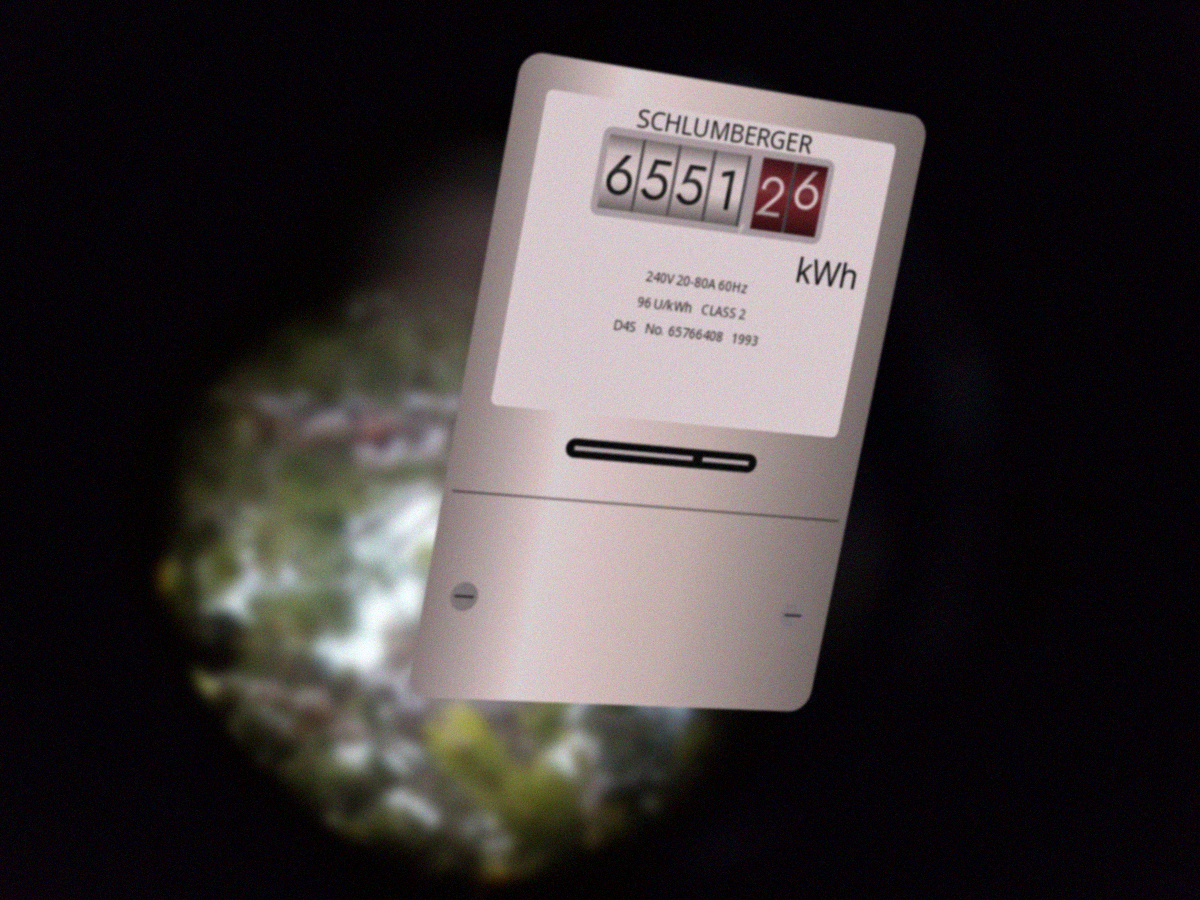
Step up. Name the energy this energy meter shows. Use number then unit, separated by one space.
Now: 6551.26 kWh
